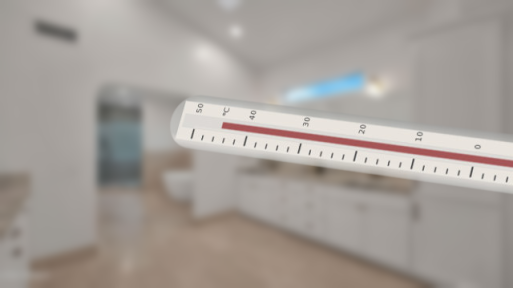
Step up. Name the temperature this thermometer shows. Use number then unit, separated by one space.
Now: 45 °C
